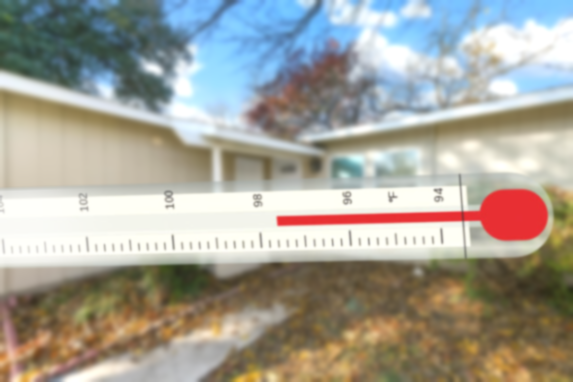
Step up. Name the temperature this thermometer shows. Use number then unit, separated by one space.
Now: 97.6 °F
